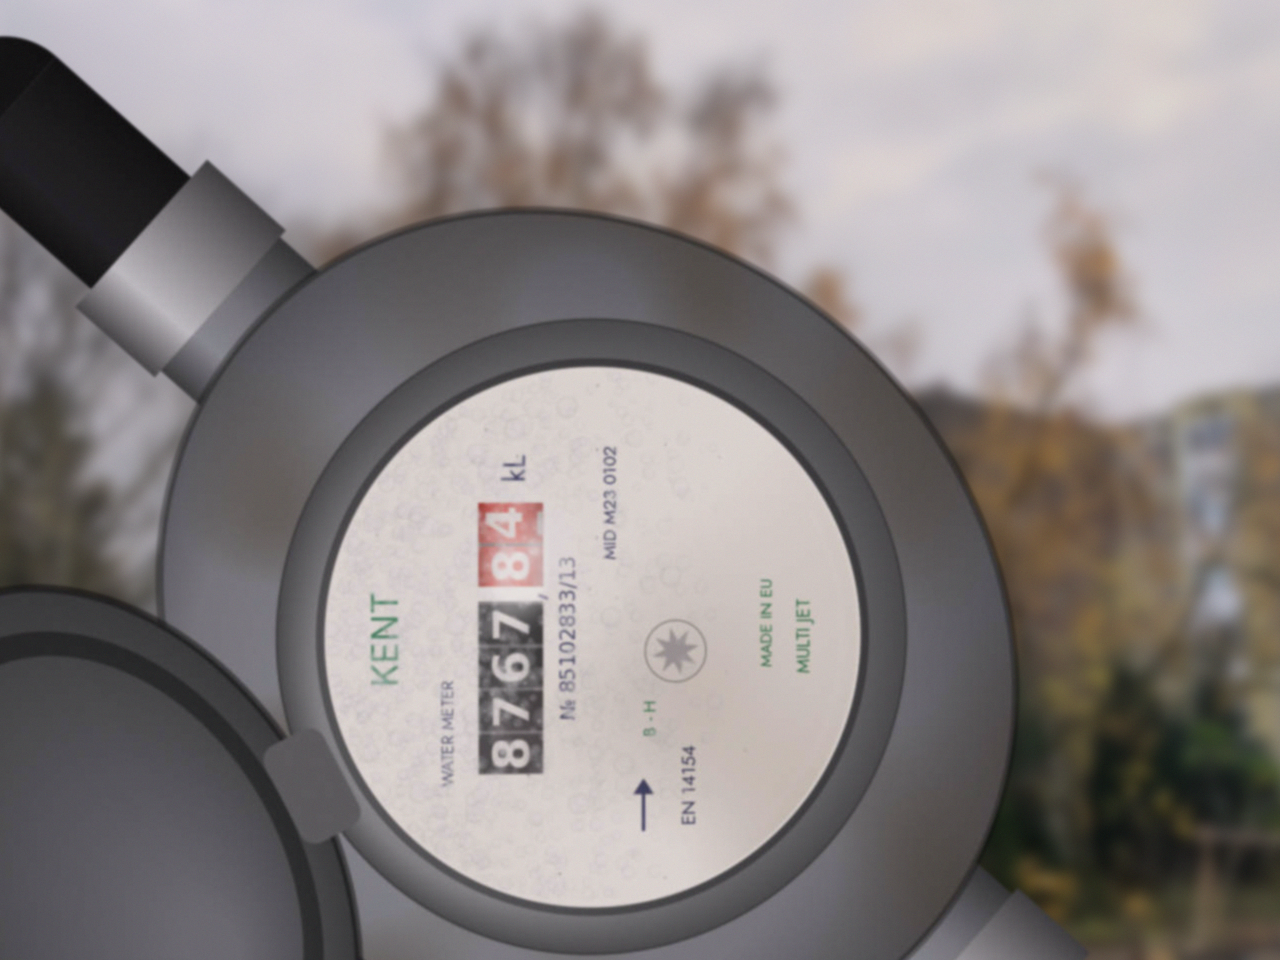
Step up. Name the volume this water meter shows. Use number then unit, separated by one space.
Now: 8767.84 kL
